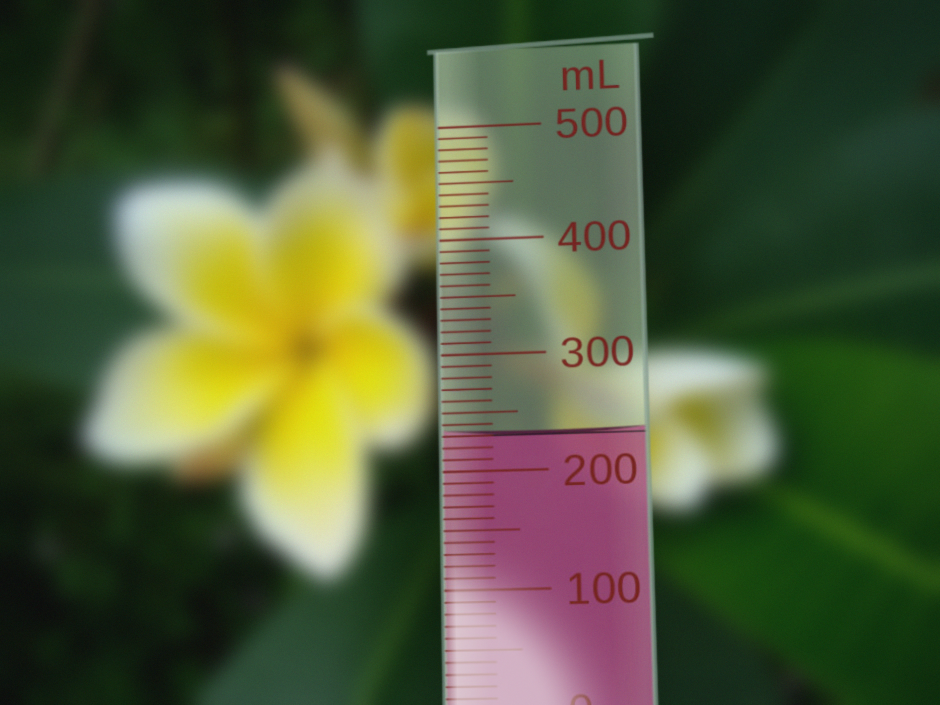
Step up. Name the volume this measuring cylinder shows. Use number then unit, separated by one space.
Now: 230 mL
